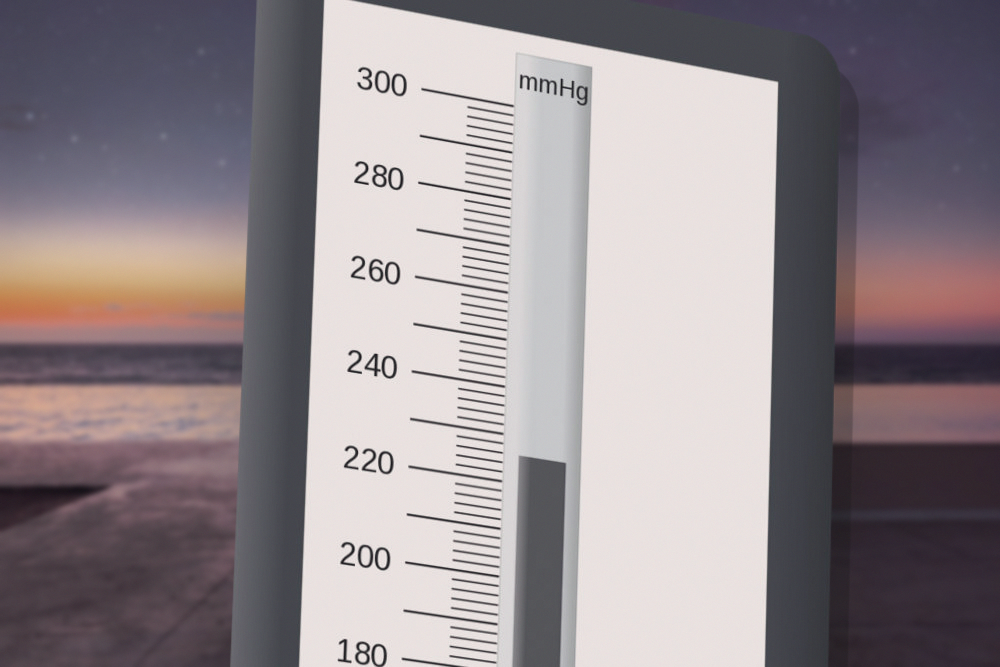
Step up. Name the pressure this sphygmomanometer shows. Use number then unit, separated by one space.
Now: 226 mmHg
